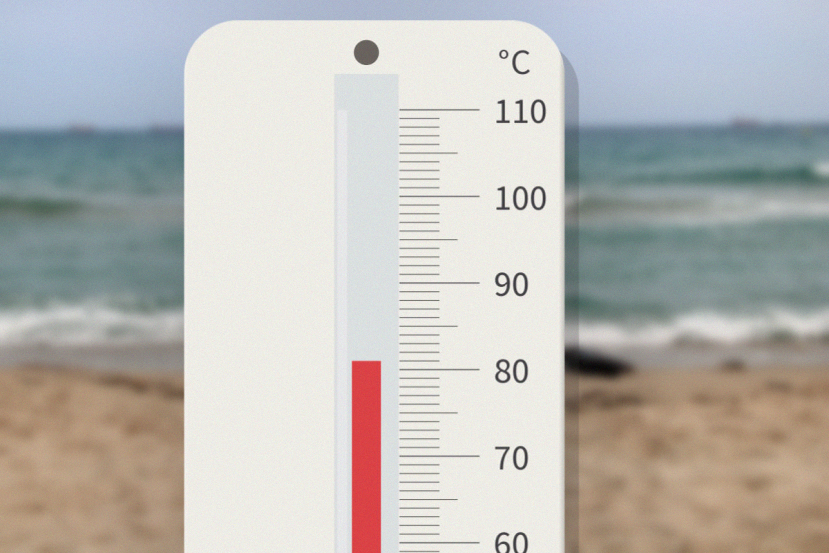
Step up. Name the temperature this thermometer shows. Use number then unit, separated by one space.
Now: 81 °C
